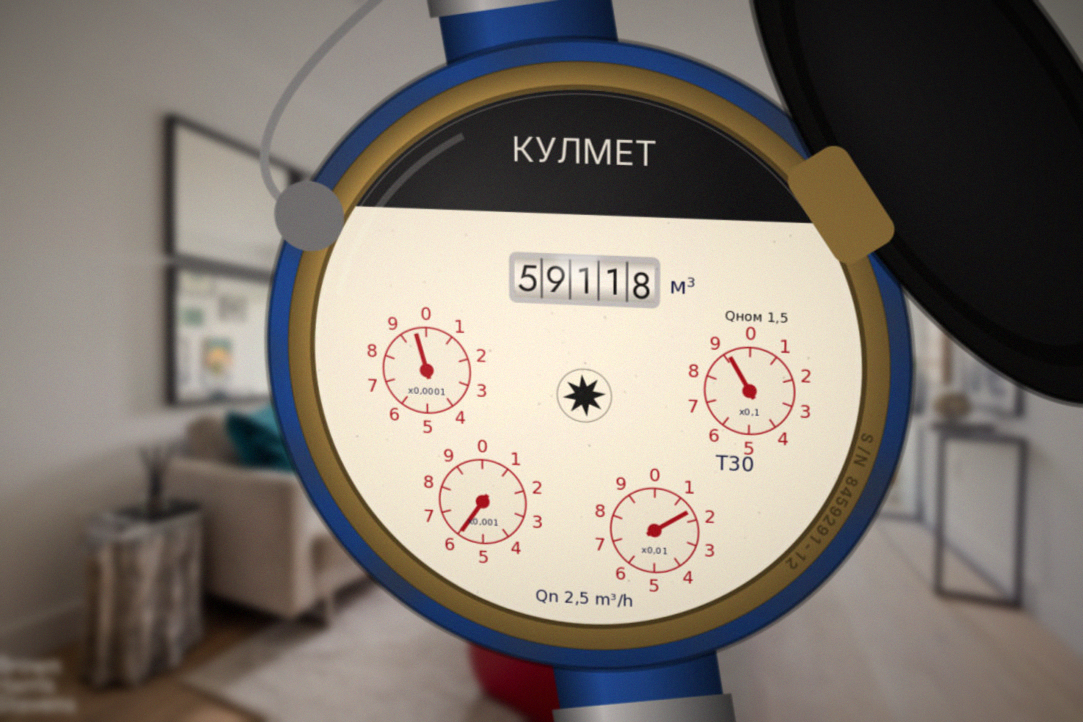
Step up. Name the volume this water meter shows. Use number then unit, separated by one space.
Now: 59117.9159 m³
